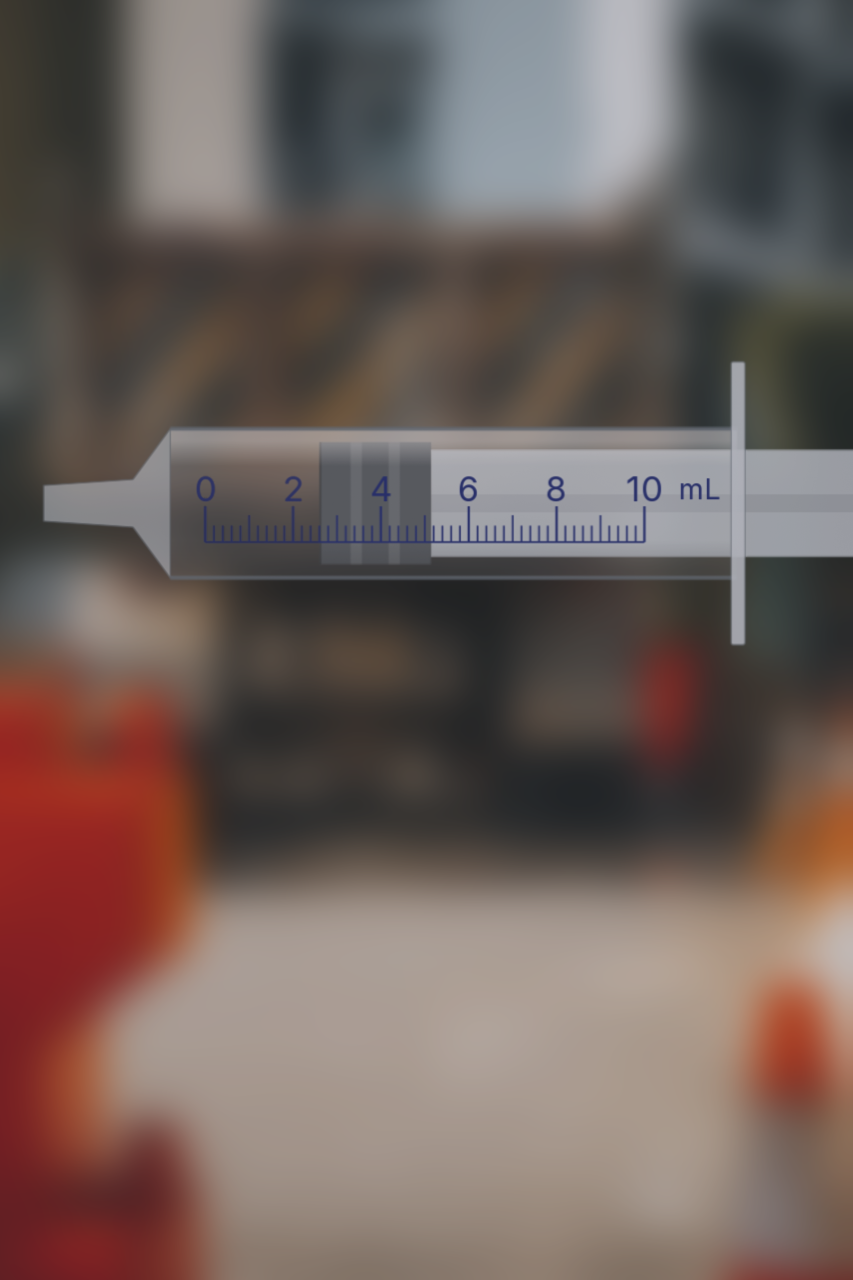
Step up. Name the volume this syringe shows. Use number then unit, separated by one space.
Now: 2.6 mL
